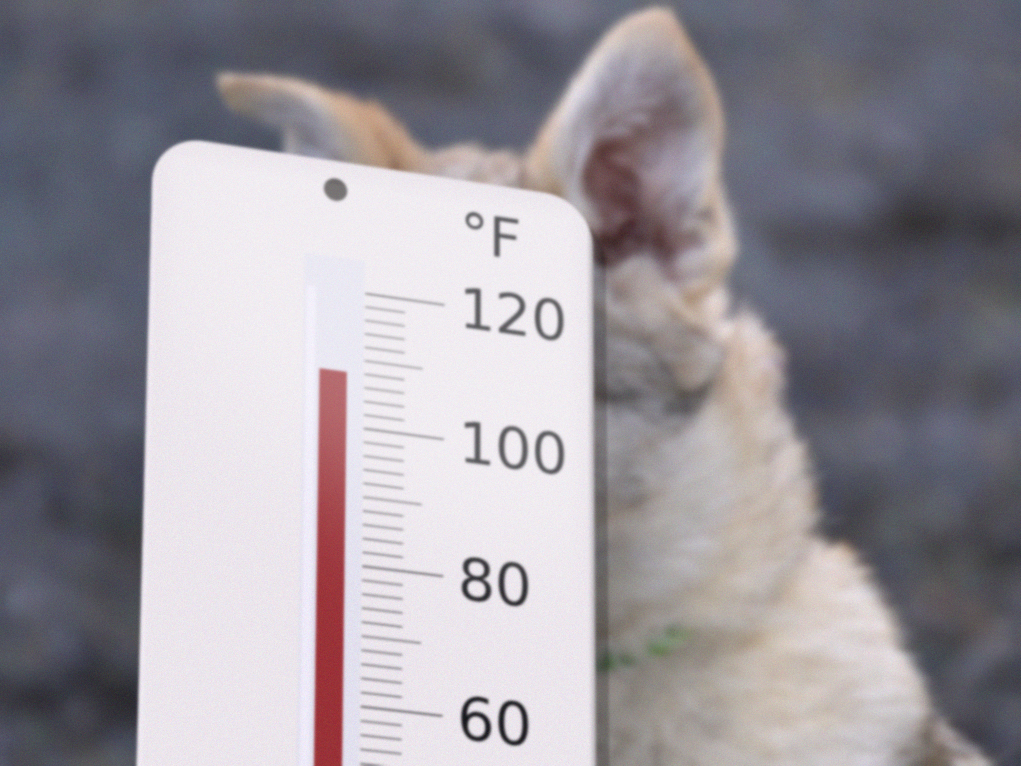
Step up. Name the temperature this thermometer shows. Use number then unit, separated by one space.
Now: 108 °F
